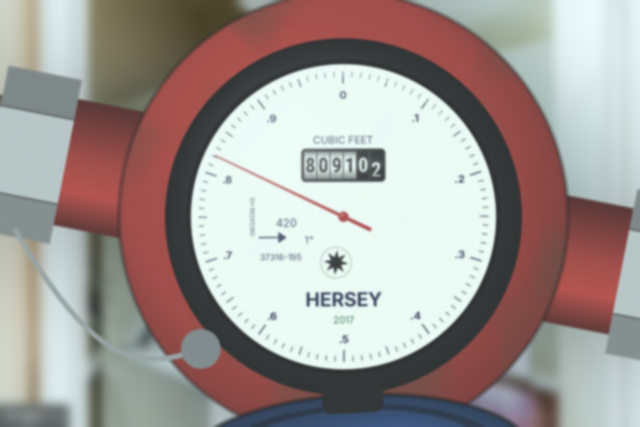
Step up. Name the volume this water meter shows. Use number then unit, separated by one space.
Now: 809101.82 ft³
